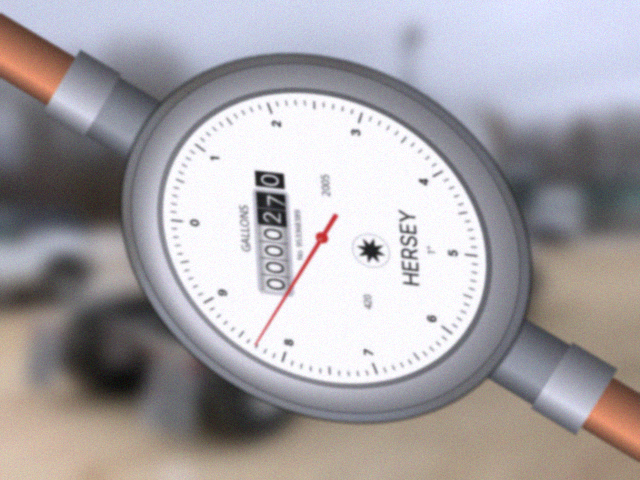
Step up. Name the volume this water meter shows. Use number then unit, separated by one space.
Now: 268.3 gal
